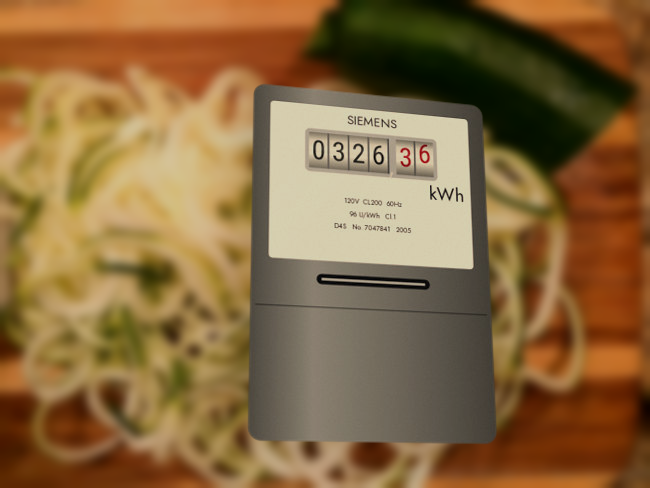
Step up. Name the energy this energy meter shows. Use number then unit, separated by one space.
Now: 326.36 kWh
